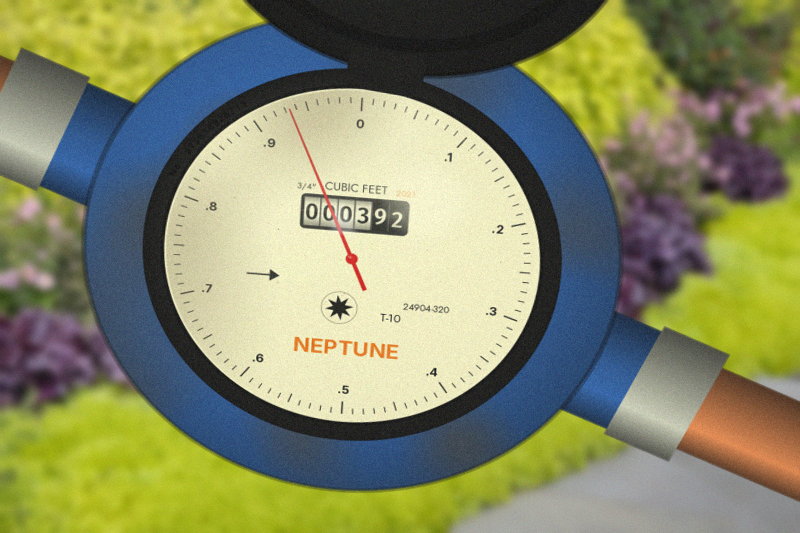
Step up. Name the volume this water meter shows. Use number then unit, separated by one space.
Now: 391.93 ft³
